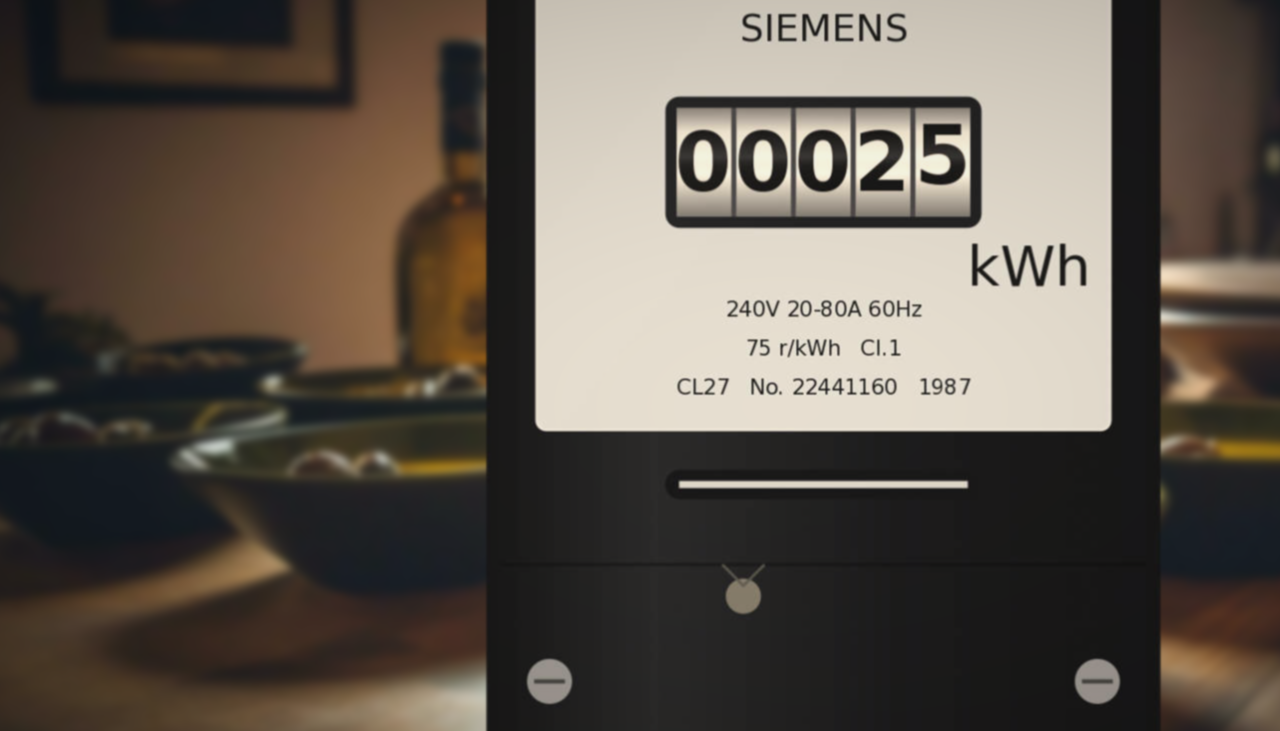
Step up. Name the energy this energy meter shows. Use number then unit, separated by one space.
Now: 25 kWh
